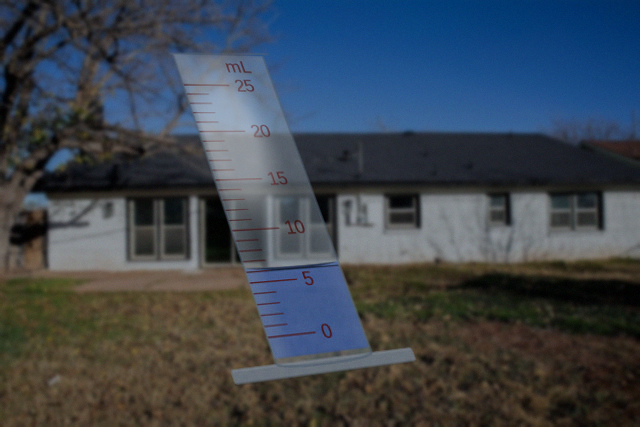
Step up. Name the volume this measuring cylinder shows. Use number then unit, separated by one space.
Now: 6 mL
